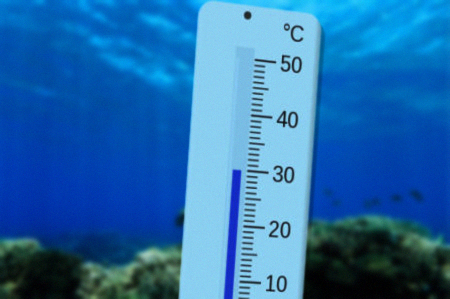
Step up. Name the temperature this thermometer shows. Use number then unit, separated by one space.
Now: 30 °C
